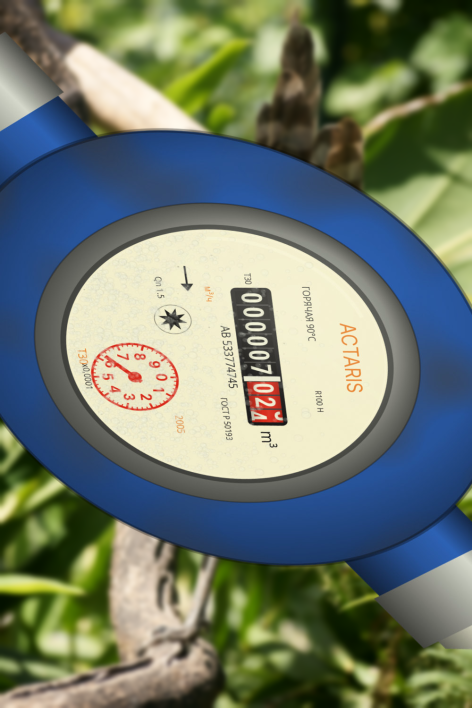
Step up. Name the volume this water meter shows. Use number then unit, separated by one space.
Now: 7.0236 m³
